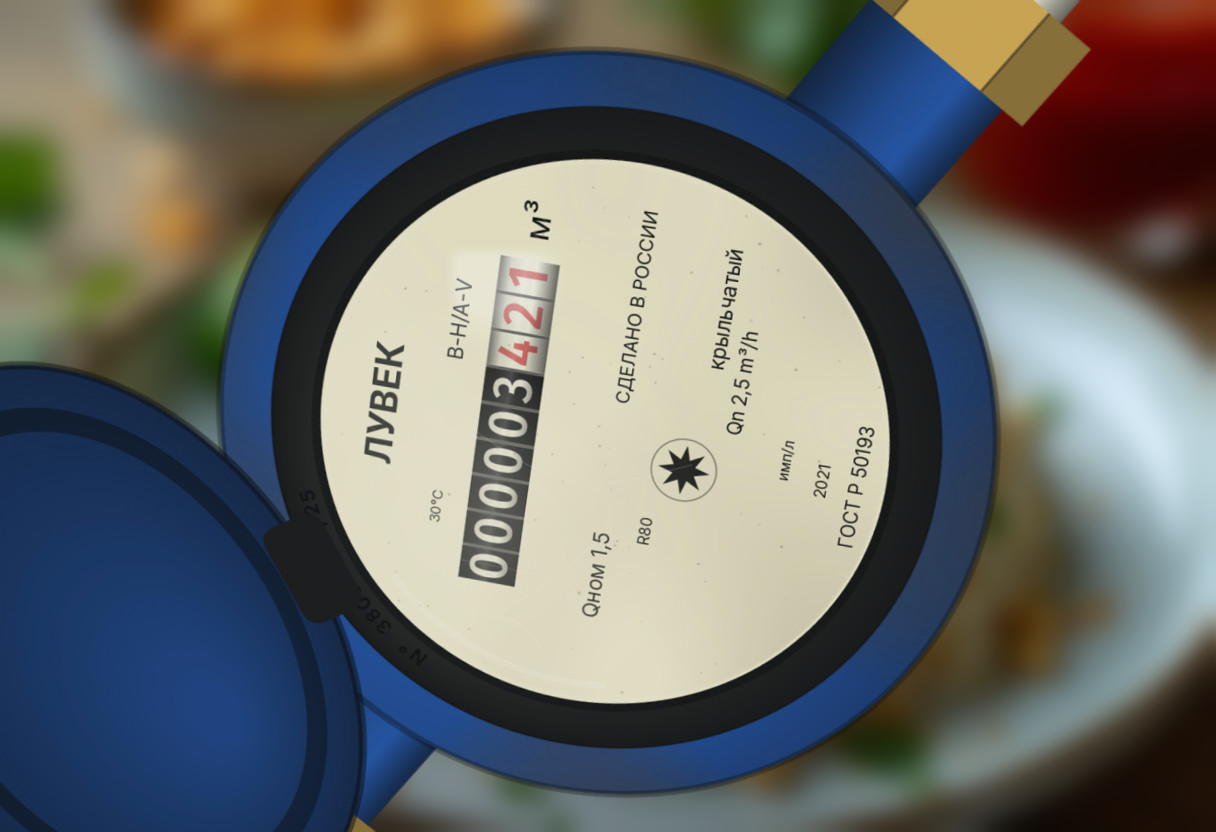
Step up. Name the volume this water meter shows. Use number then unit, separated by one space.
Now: 3.421 m³
